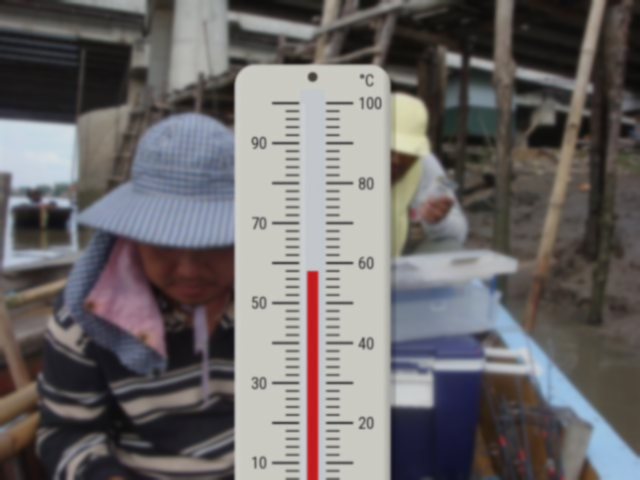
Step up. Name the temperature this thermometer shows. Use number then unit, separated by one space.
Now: 58 °C
